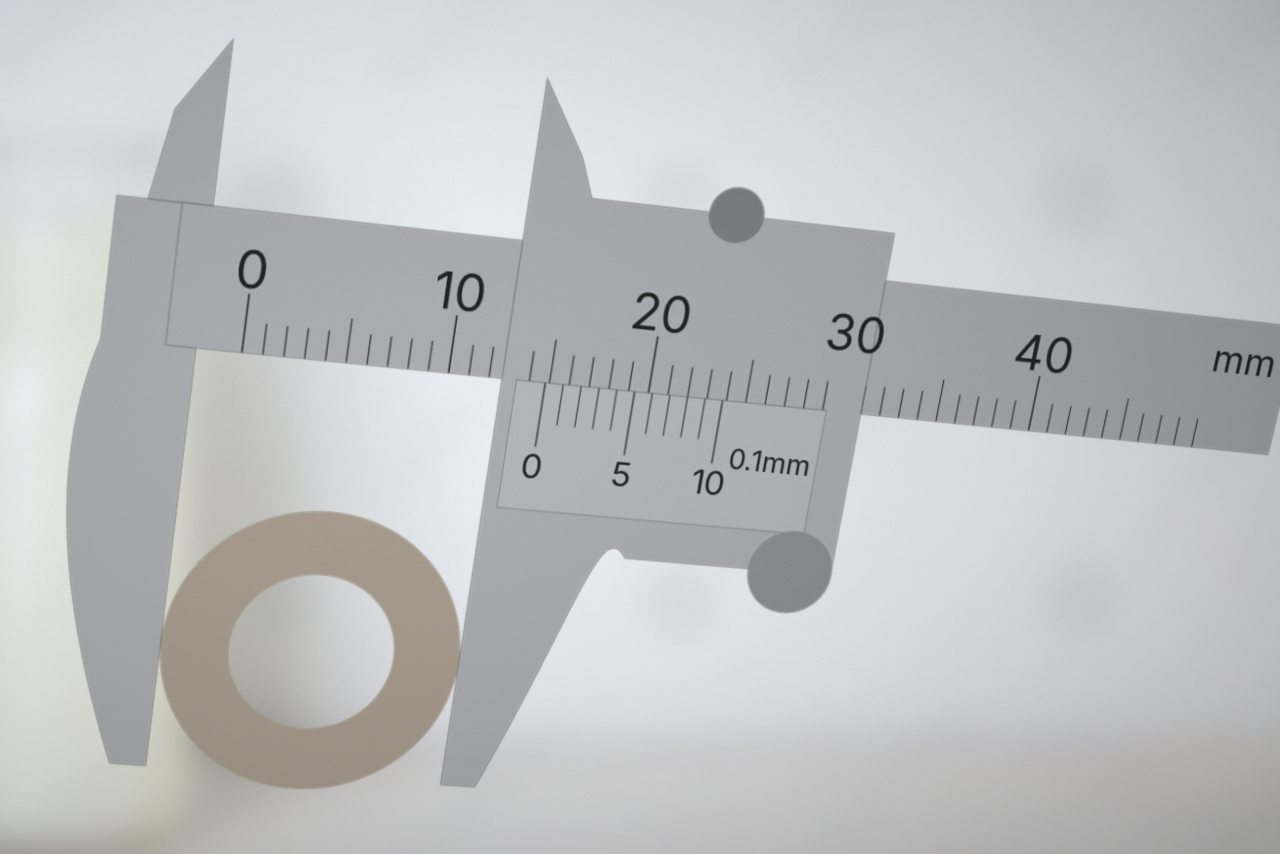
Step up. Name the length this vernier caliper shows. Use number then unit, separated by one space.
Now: 14.8 mm
